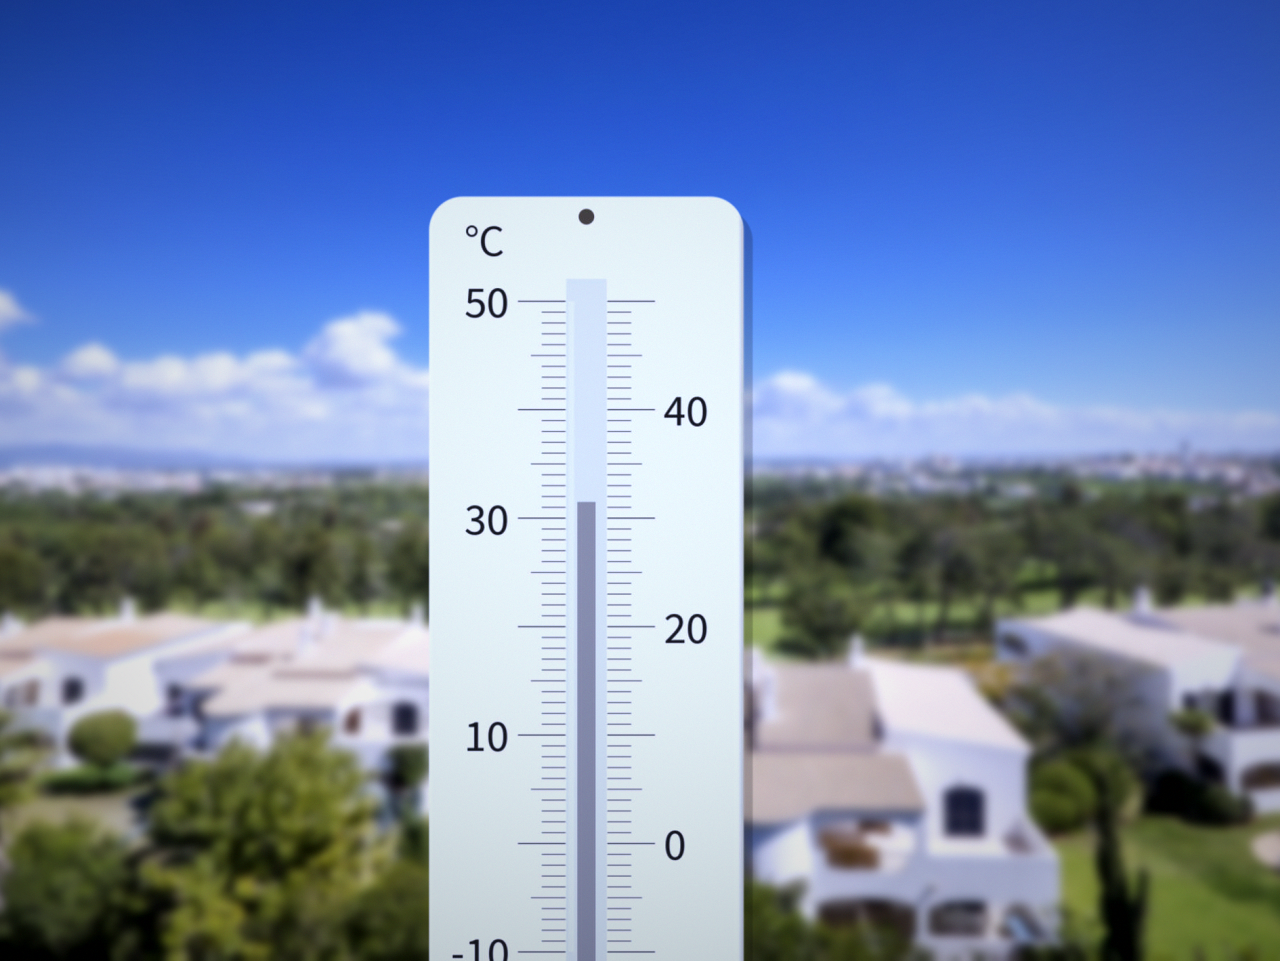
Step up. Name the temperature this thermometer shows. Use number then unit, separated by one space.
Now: 31.5 °C
